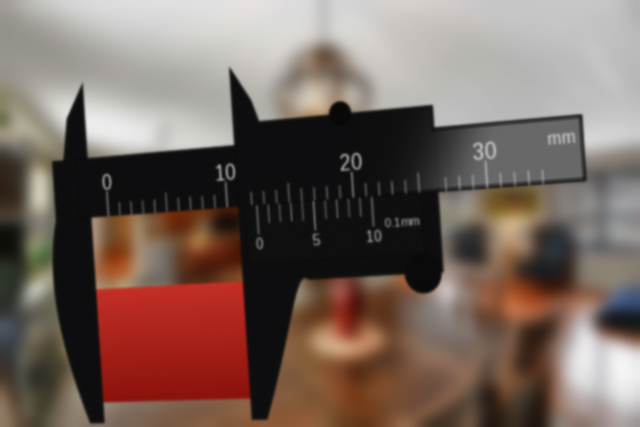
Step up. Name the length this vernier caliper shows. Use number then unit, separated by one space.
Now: 12.4 mm
